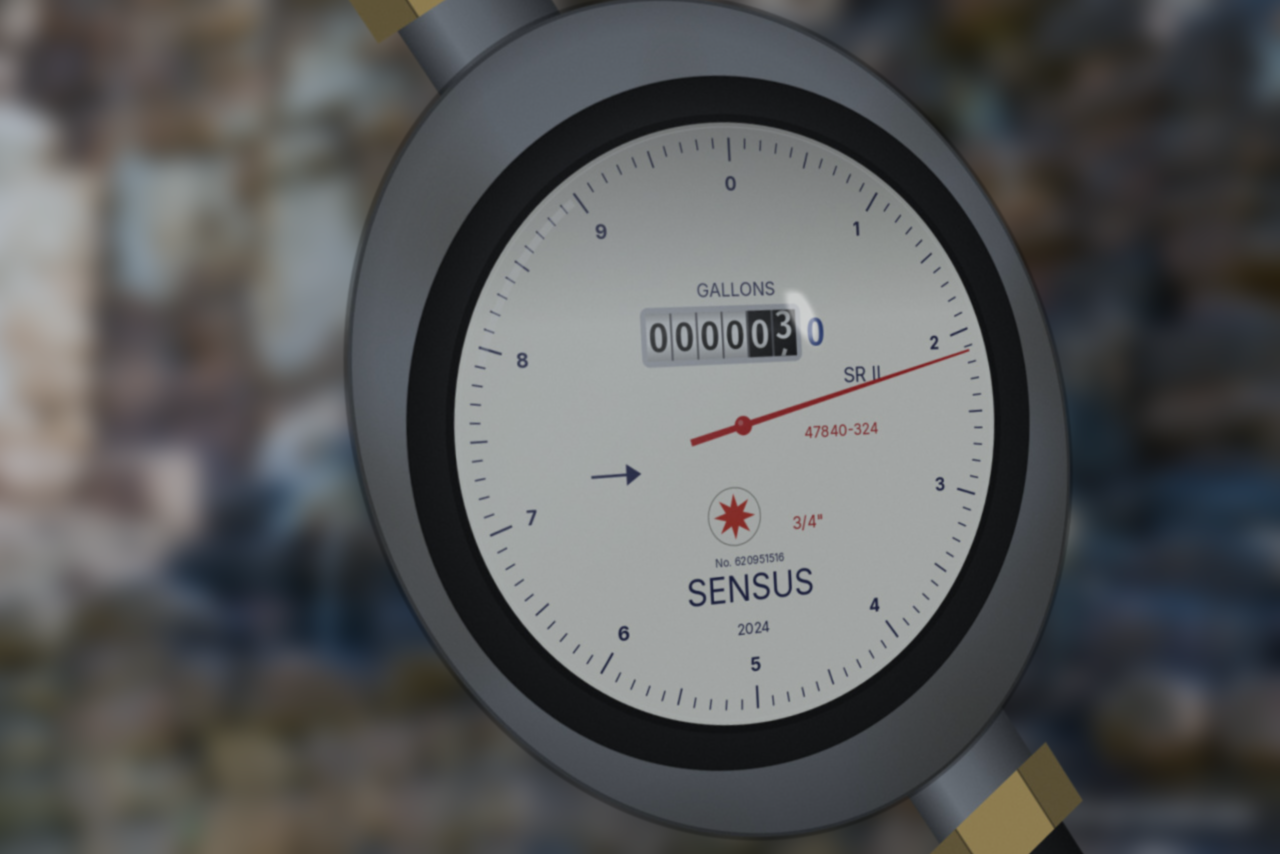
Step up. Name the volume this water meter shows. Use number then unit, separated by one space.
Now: 32.1 gal
